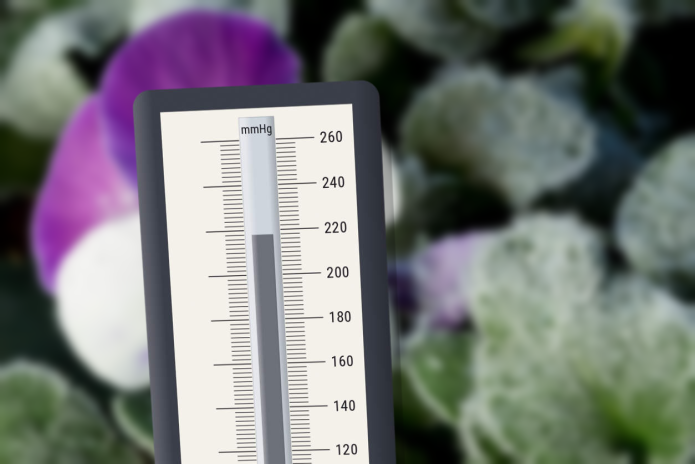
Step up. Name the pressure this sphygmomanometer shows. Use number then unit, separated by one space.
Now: 218 mmHg
